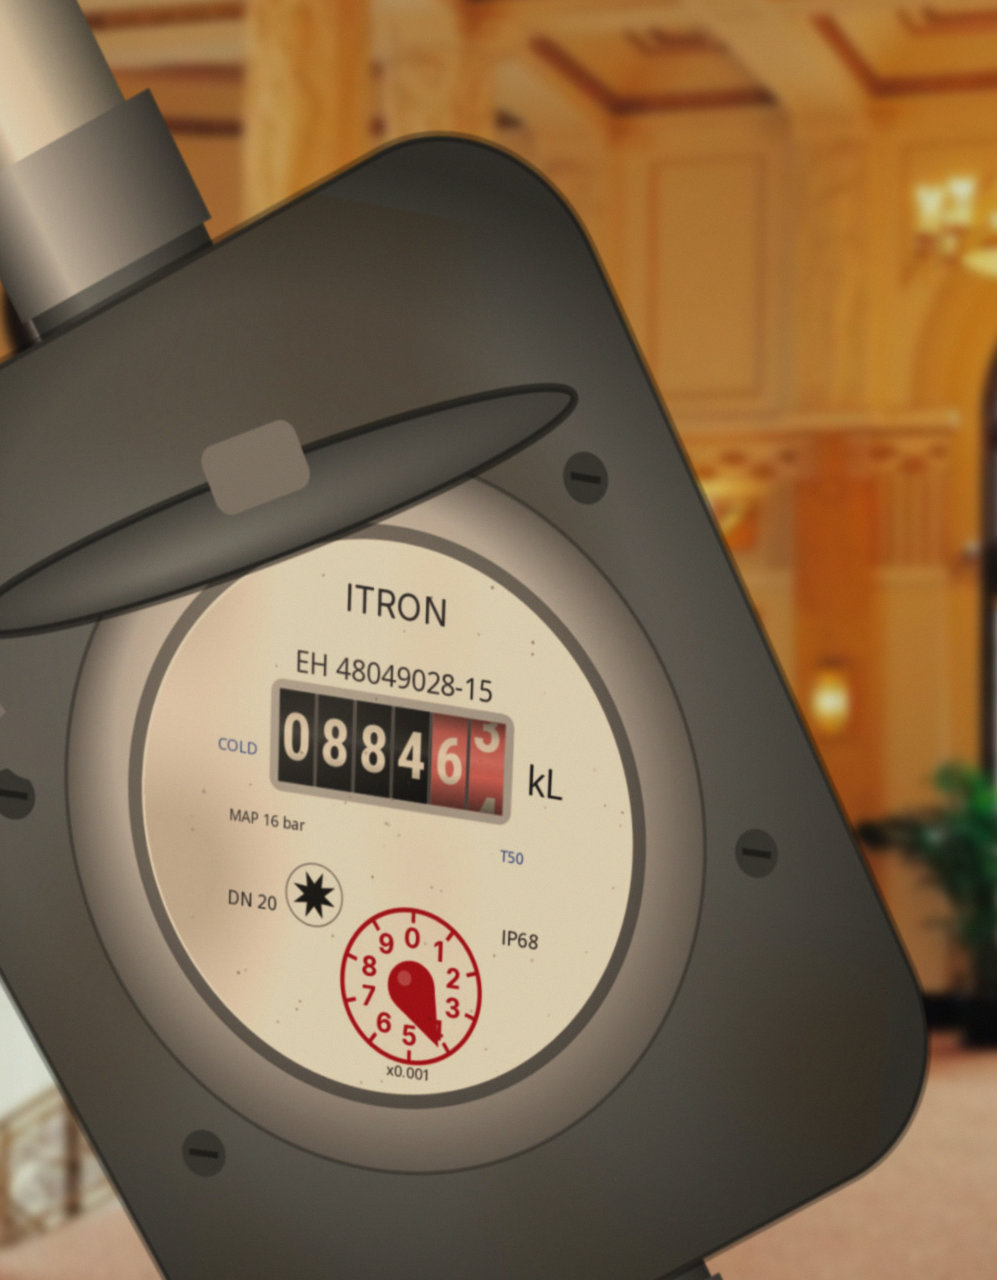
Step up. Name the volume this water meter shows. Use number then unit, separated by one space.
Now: 884.634 kL
